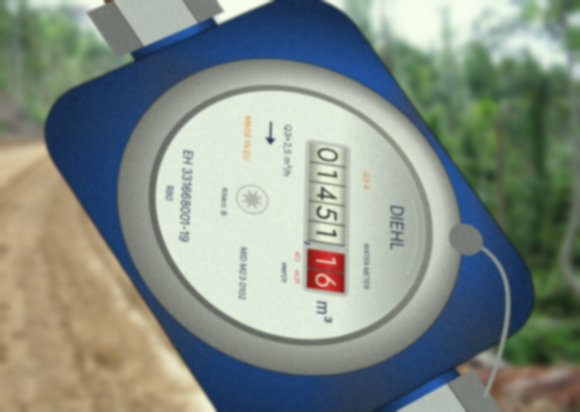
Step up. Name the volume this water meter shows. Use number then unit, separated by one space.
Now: 1451.16 m³
